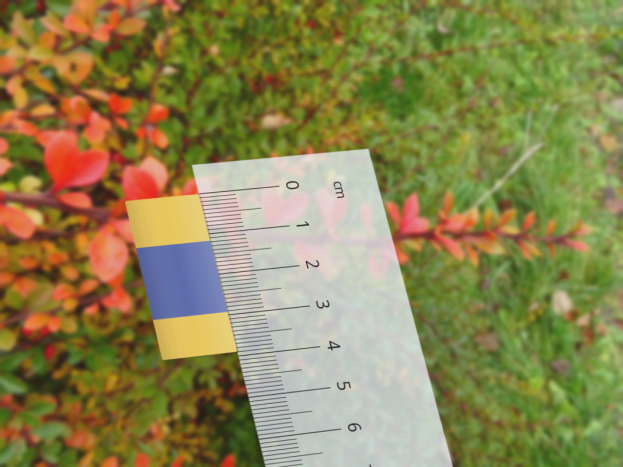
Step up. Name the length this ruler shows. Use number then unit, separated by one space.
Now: 3.9 cm
